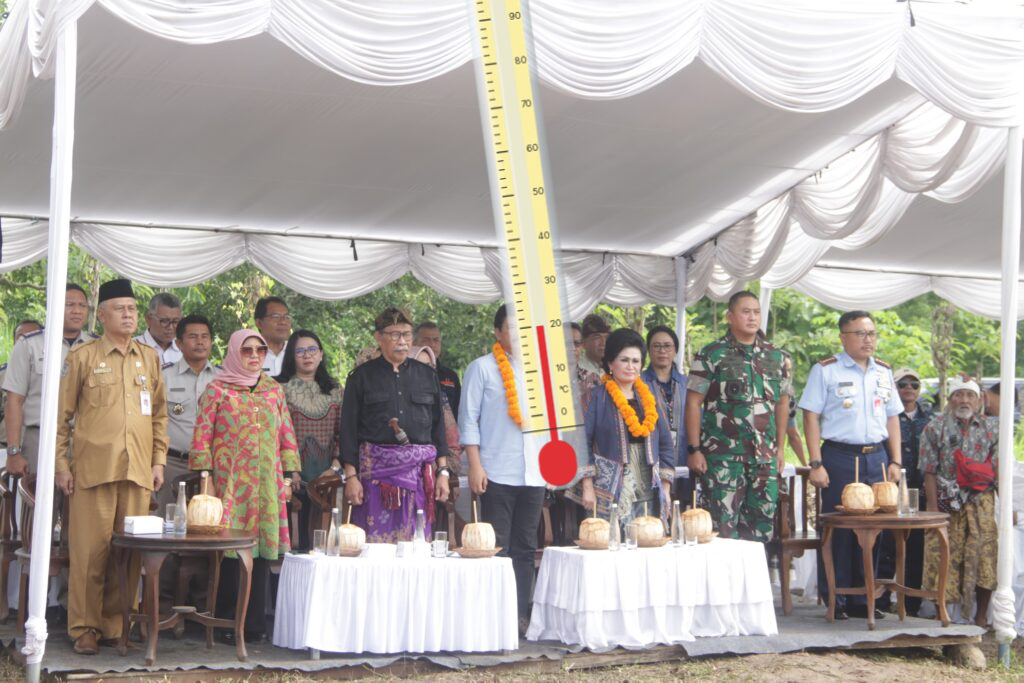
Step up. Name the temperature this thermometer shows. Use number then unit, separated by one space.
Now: 20 °C
